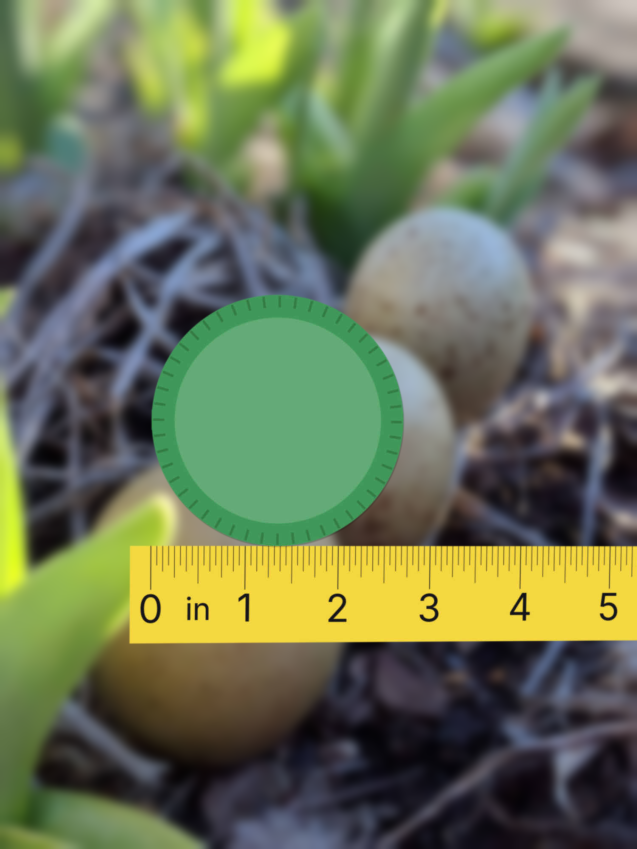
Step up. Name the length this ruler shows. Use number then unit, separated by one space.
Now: 2.6875 in
